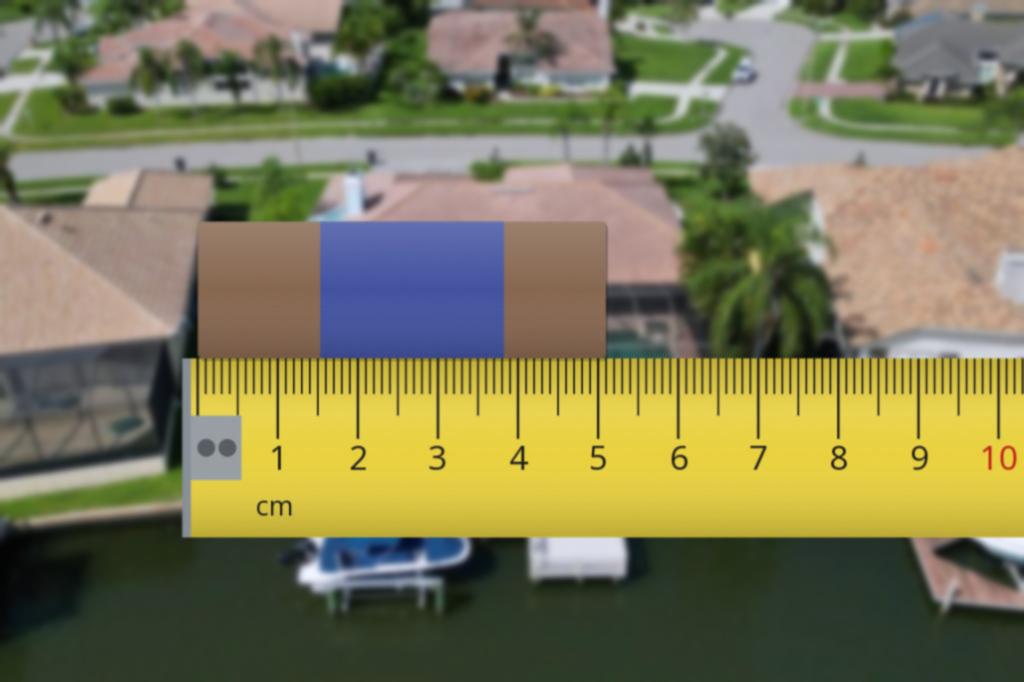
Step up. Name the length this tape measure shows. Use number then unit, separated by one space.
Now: 5.1 cm
